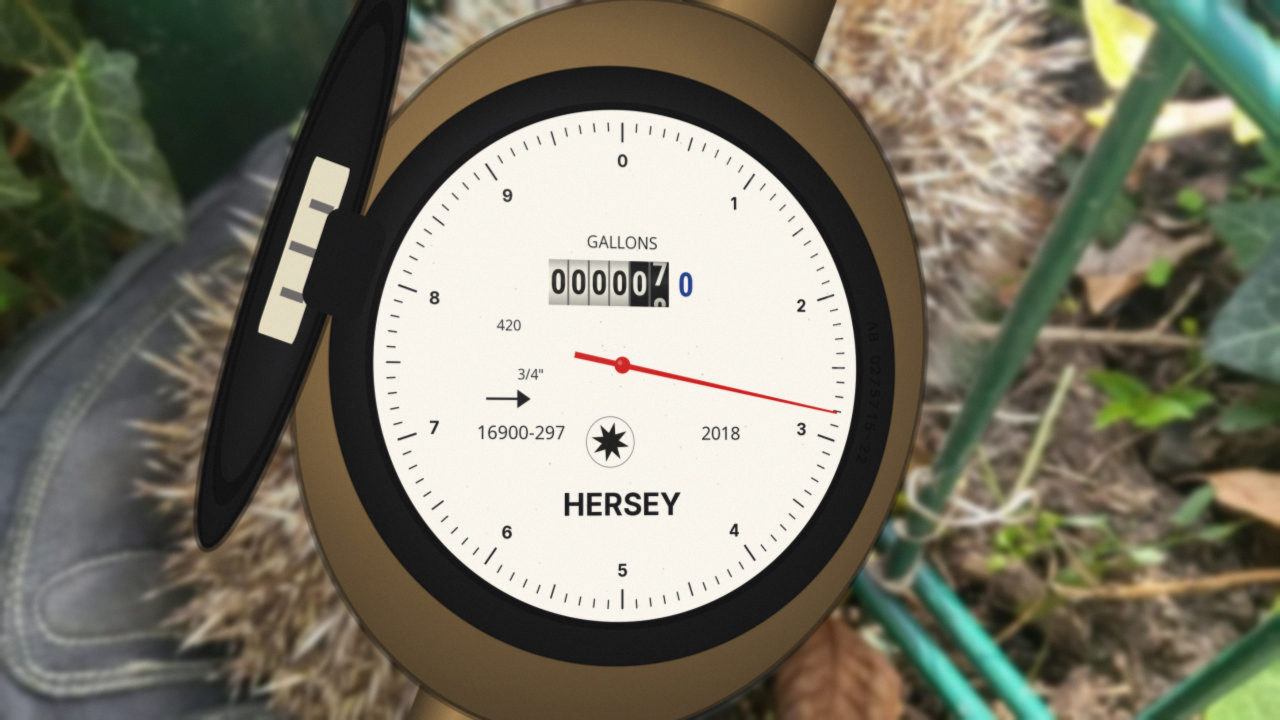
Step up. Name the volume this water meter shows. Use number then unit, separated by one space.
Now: 72.8 gal
